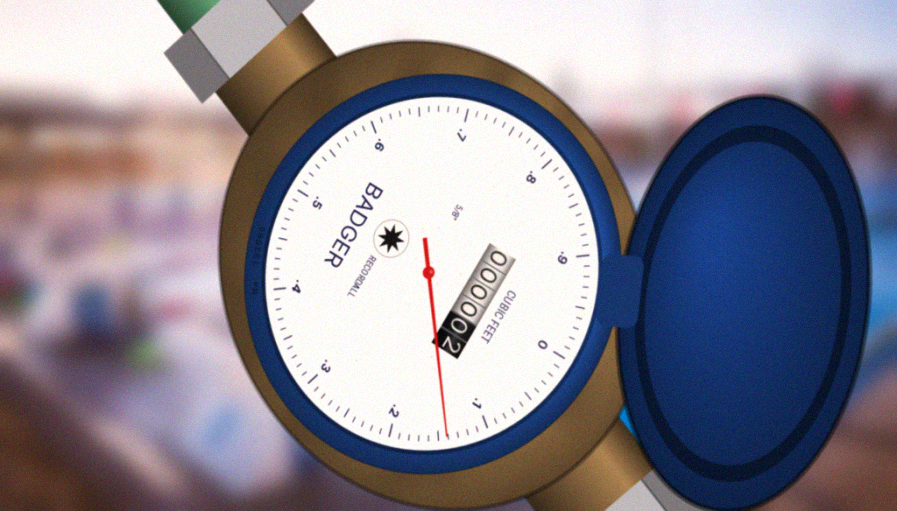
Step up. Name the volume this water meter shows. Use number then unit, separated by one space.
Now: 2.14 ft³
